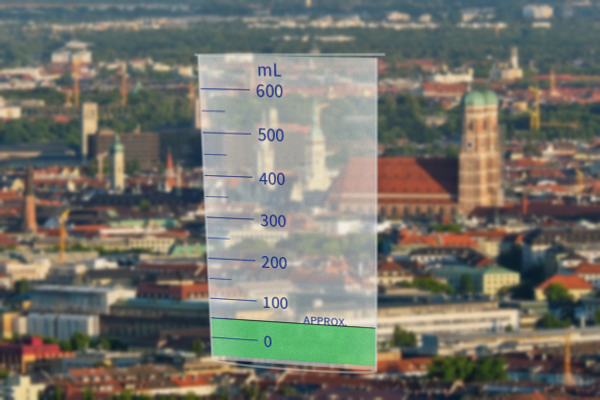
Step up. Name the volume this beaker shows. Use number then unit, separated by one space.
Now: 50 mL
